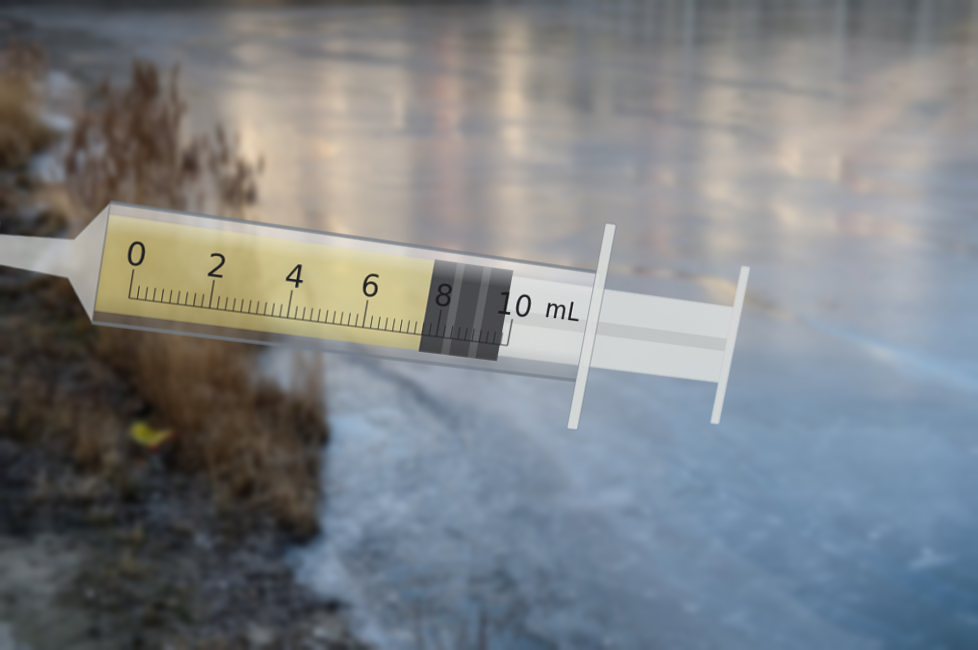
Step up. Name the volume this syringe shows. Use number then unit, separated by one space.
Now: 7.6 mL
